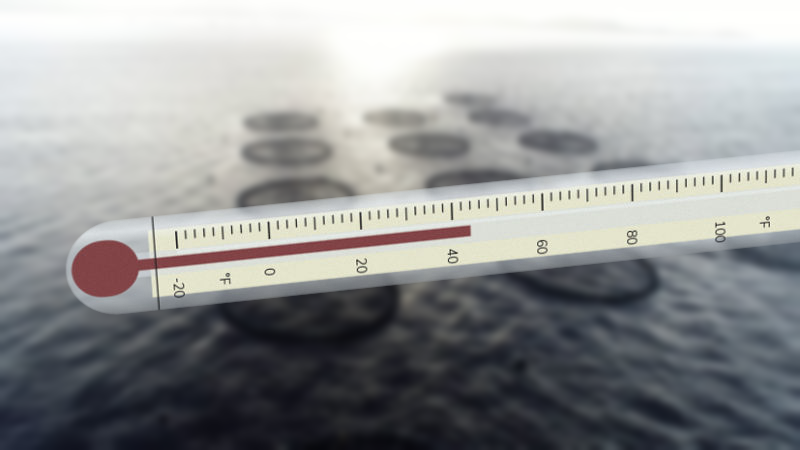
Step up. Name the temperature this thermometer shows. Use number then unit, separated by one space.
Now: 44 °F
